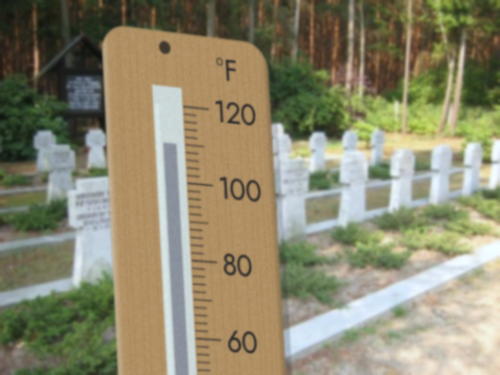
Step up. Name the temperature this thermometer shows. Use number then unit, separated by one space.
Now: 110 °F
